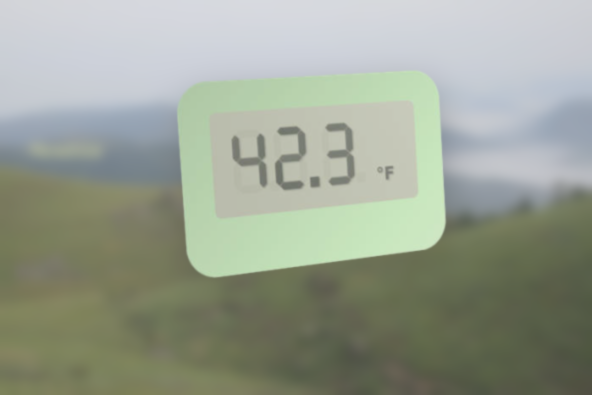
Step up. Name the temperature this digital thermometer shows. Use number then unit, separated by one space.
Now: 42.3 °F
